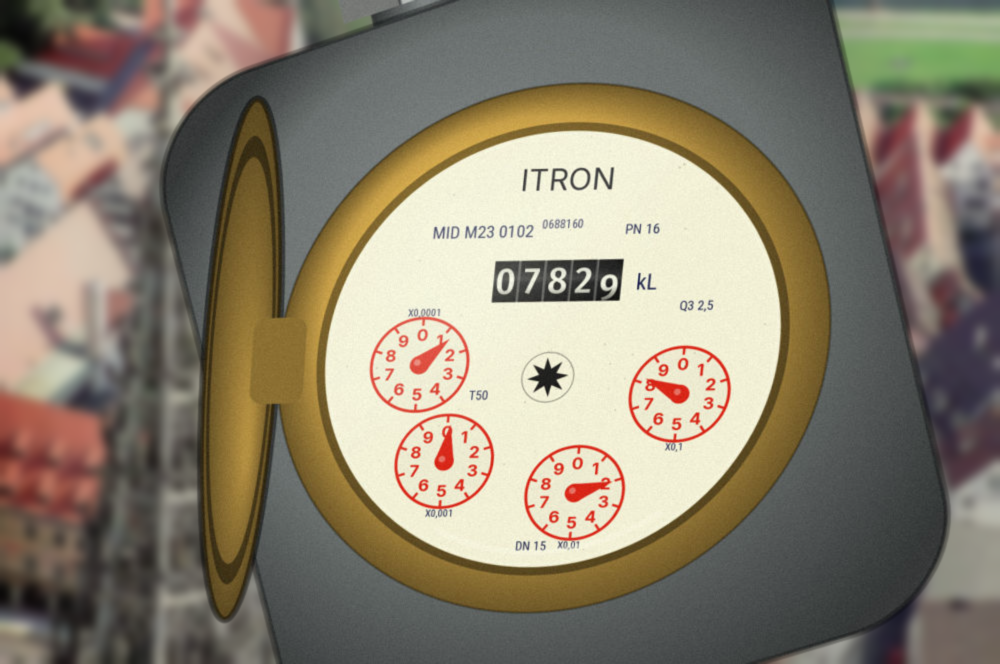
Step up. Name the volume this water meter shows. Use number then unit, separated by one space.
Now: 7828.8201 kL
